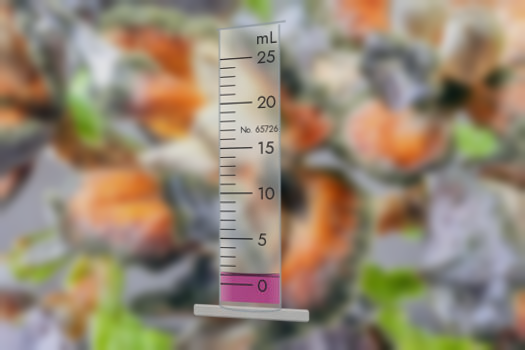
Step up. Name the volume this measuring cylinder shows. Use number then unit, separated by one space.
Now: 1 mL
